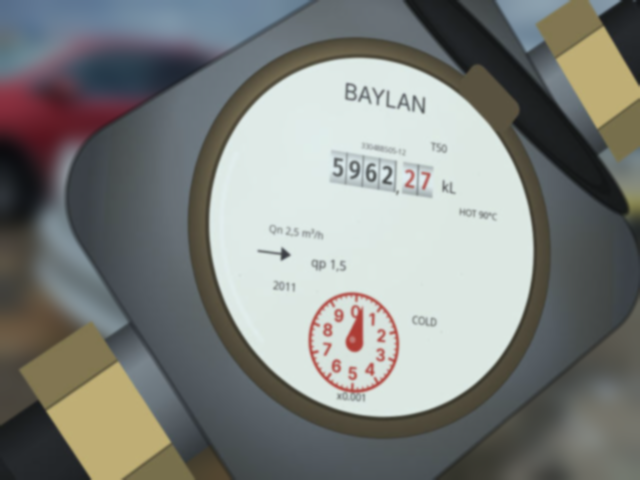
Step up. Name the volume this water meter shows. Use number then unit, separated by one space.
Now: 5962.270 kL
